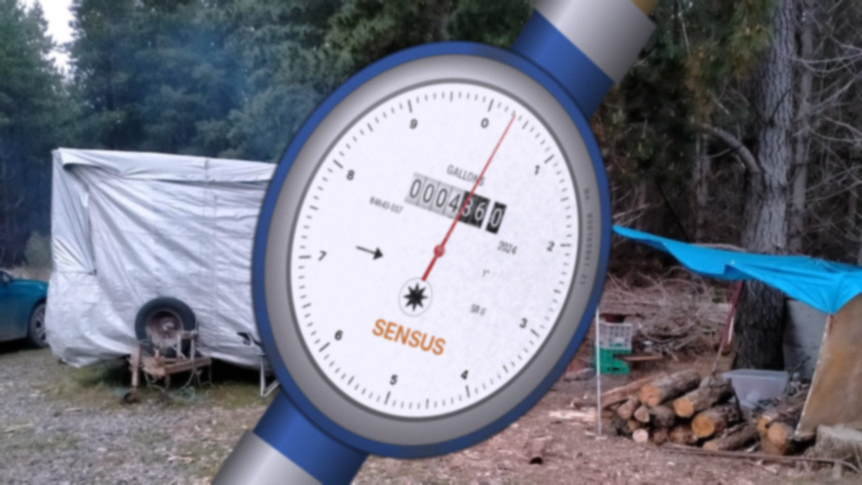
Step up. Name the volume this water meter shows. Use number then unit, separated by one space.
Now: 4860.3 gal
